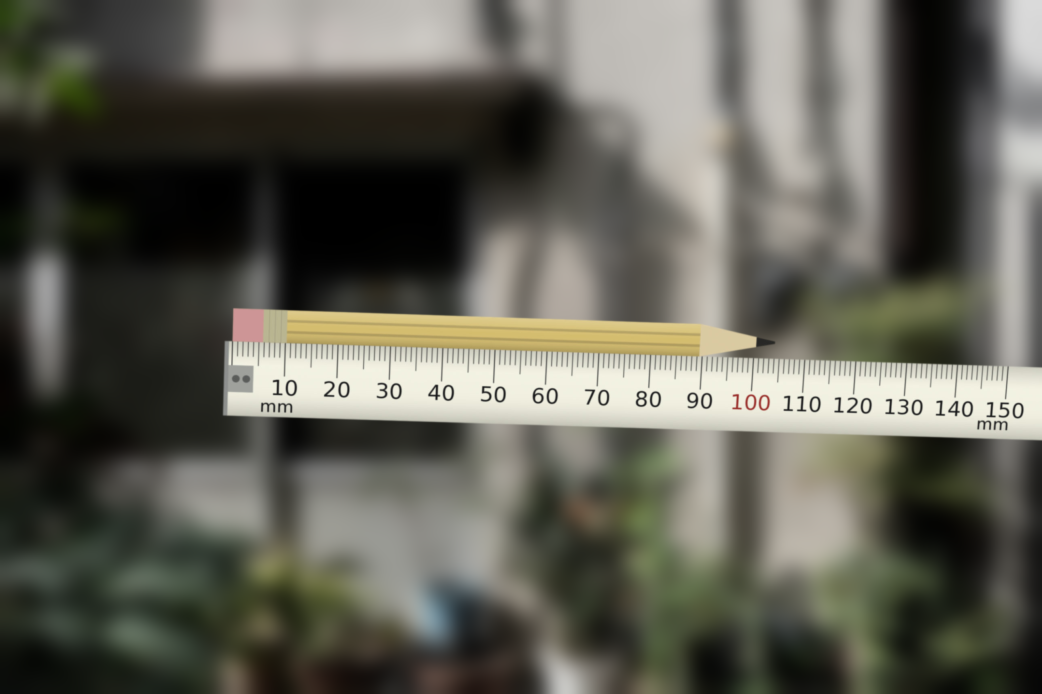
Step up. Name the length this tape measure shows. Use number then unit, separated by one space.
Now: 104 mm
